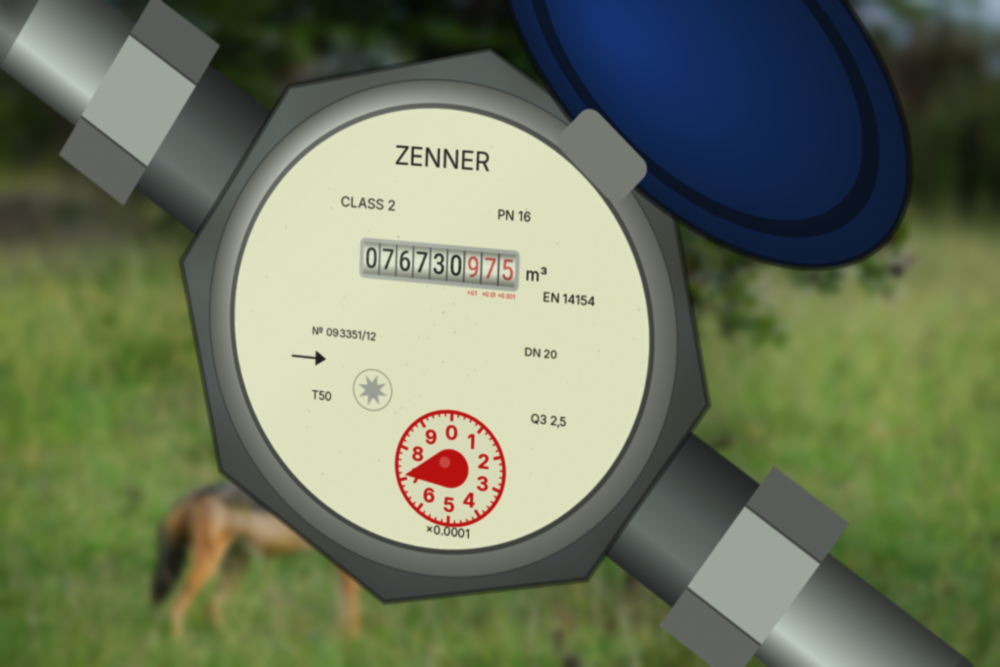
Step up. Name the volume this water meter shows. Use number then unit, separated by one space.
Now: 76730.9757 m³
